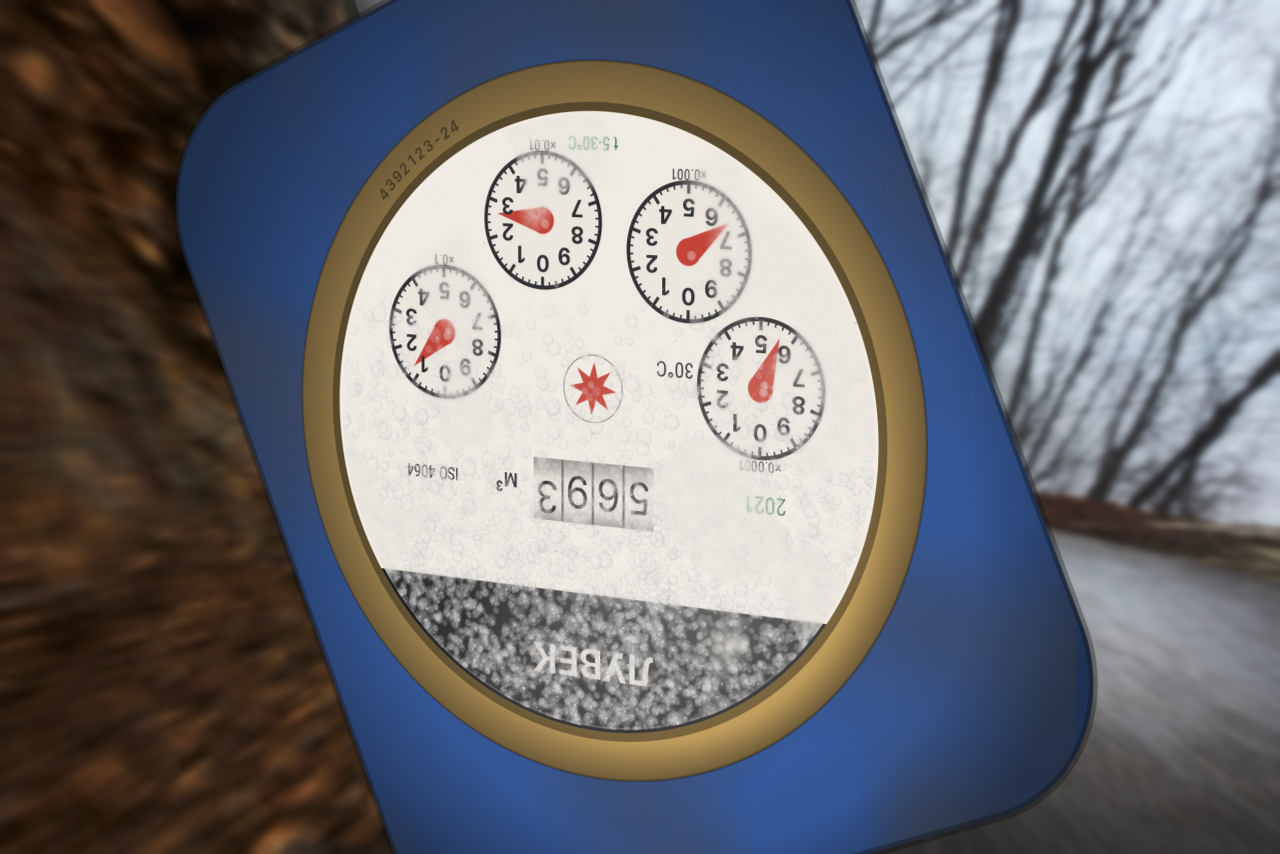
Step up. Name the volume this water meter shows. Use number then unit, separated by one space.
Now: 5693.1265 m³
